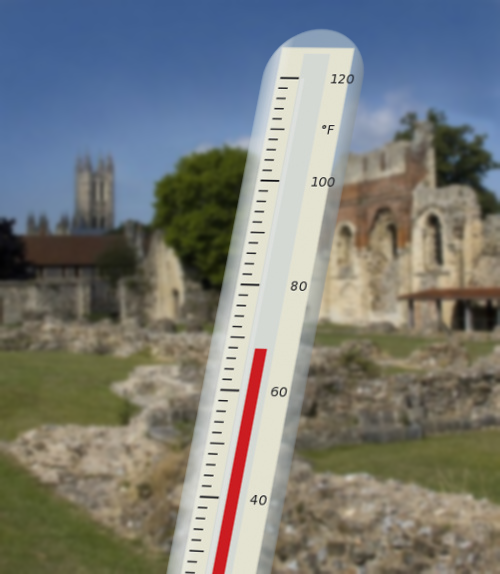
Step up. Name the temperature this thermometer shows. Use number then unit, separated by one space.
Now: 68 °F
